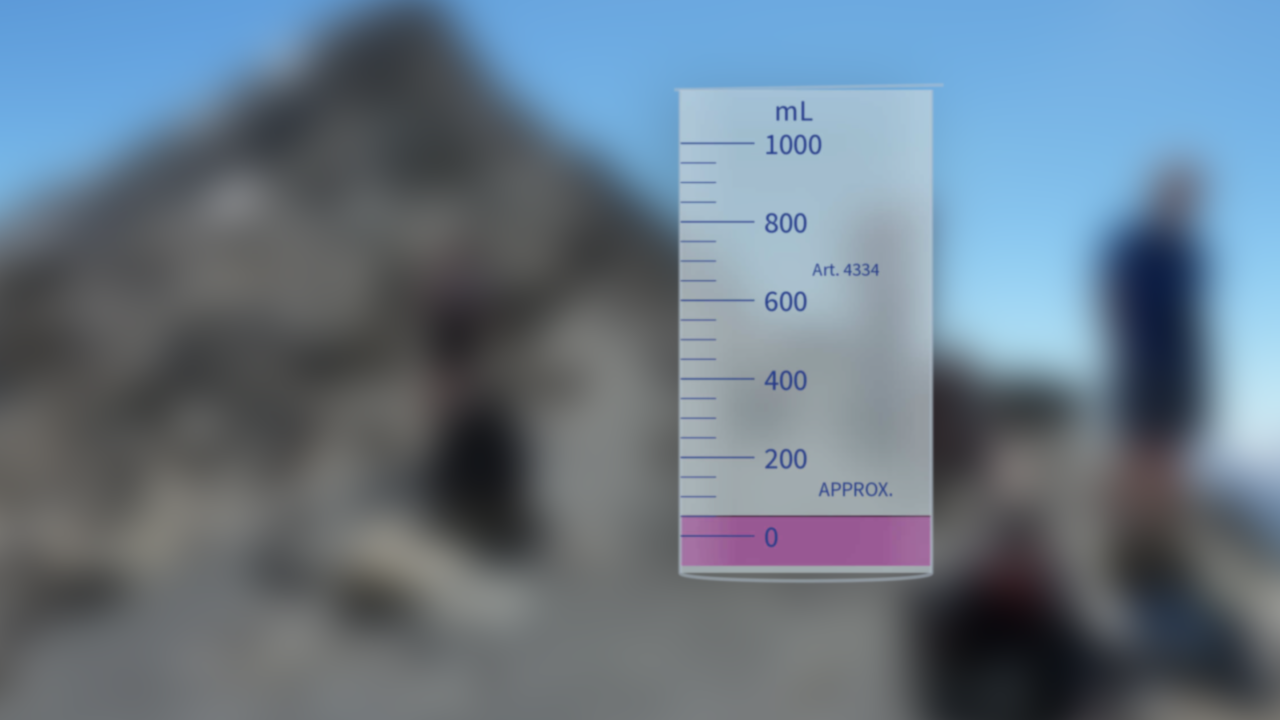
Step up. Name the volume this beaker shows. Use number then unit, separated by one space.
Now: 50 mL
